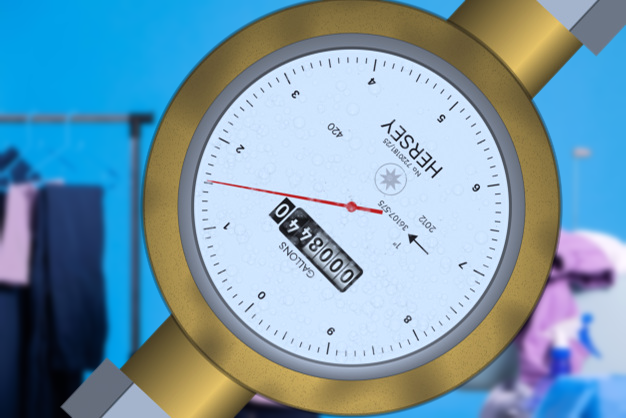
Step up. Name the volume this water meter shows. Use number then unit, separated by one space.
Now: 8441.5 gal
